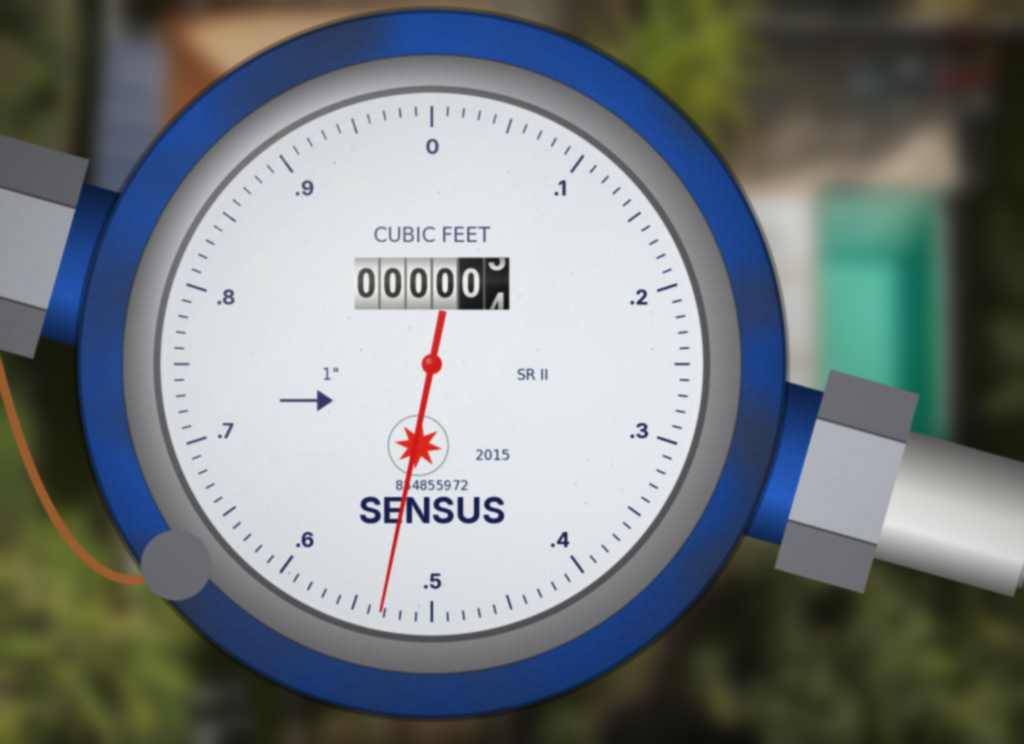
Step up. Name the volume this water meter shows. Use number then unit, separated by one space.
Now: 3.53 ft³
